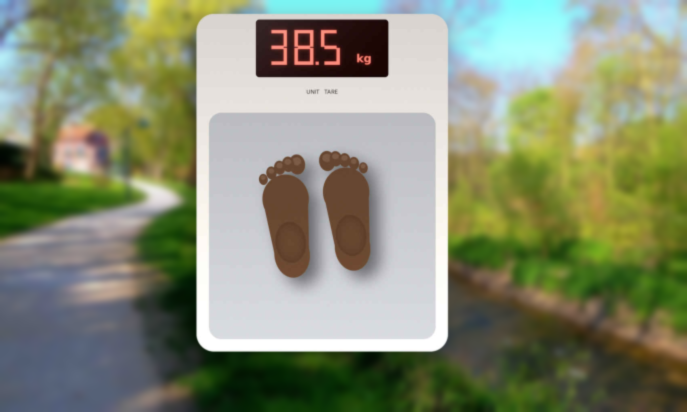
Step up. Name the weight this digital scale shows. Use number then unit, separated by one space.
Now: 38.5 kg
